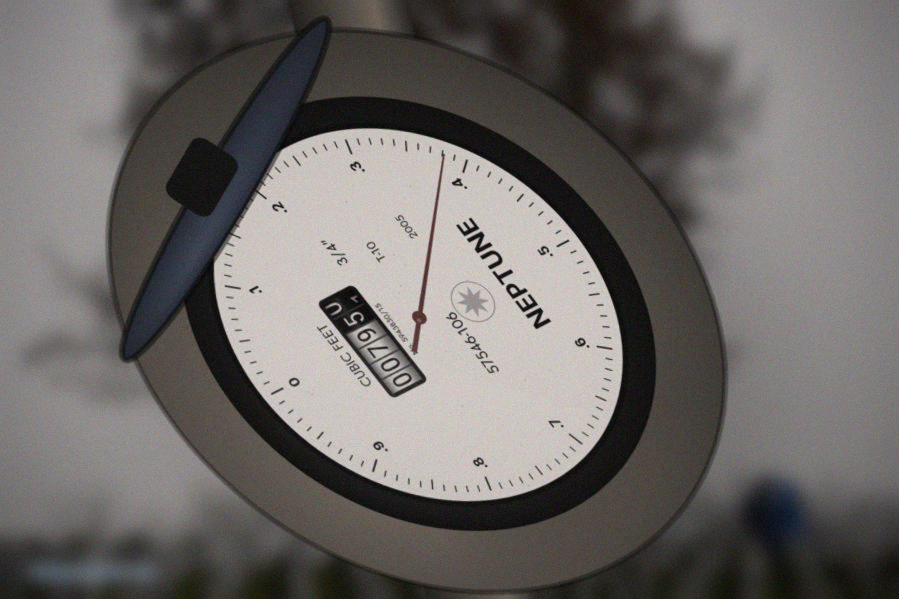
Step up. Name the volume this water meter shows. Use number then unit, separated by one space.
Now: 7950.38 ft³
